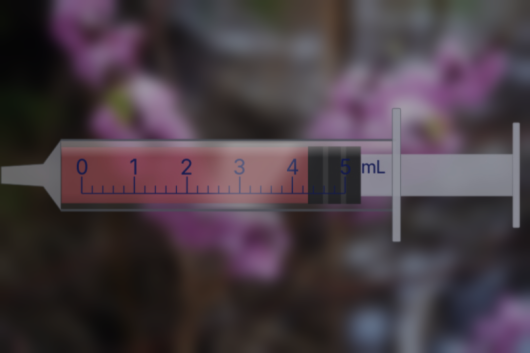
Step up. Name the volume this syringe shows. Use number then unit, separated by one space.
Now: 4.3 mL
